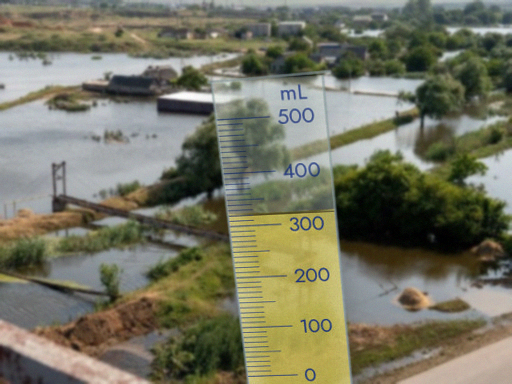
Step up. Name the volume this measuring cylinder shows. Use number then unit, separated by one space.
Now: 320 mL
